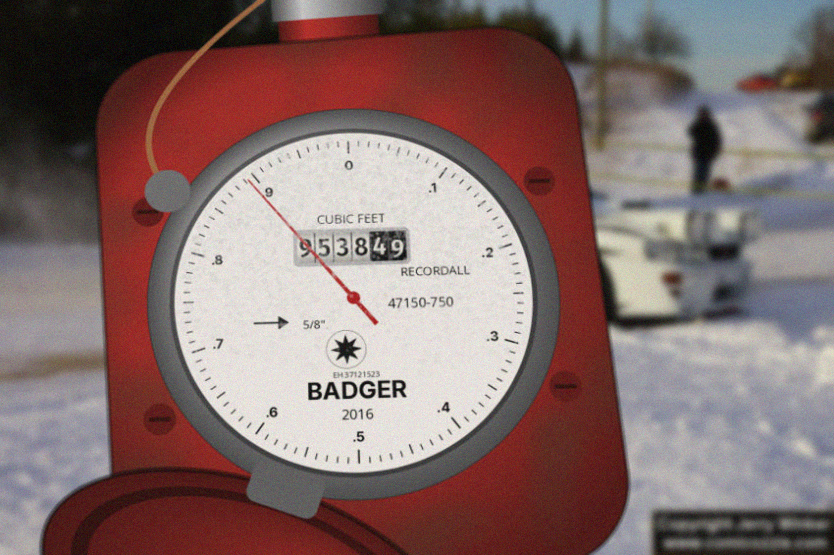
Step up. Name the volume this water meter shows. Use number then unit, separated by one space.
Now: 953848.89 ft³
